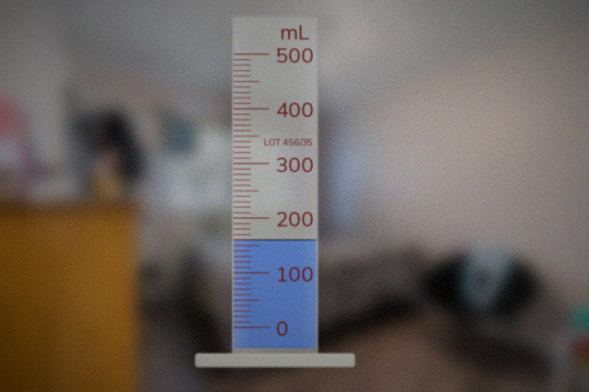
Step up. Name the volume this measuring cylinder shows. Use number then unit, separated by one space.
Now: 160 mL
